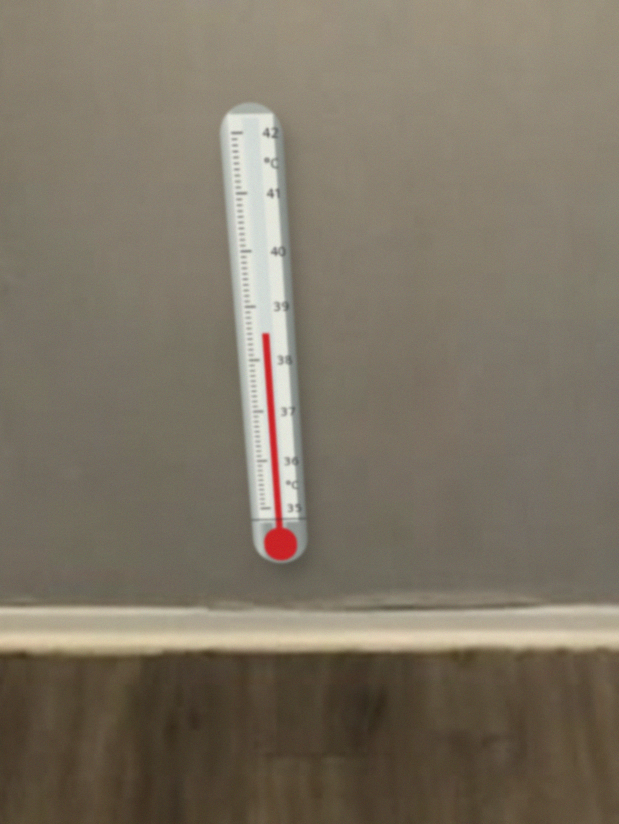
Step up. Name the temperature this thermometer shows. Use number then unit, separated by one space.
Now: 38.5 °C
